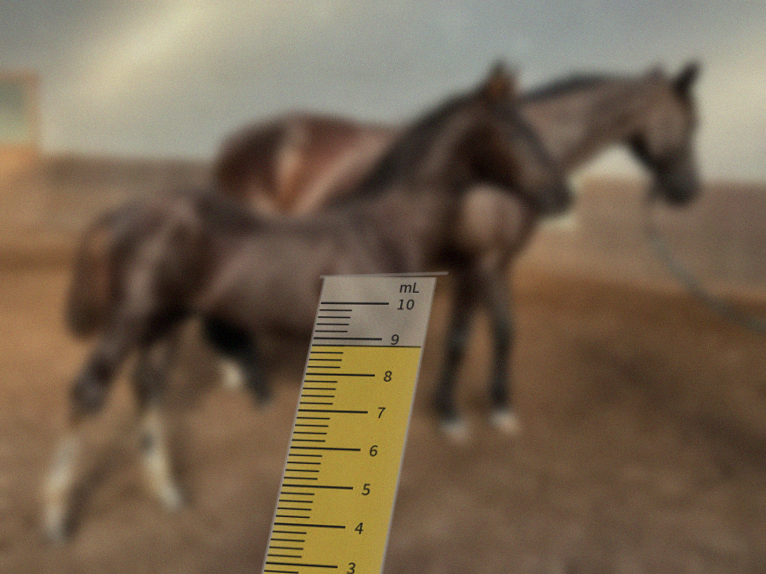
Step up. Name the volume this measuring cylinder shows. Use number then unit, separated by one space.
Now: 8.8 mL
